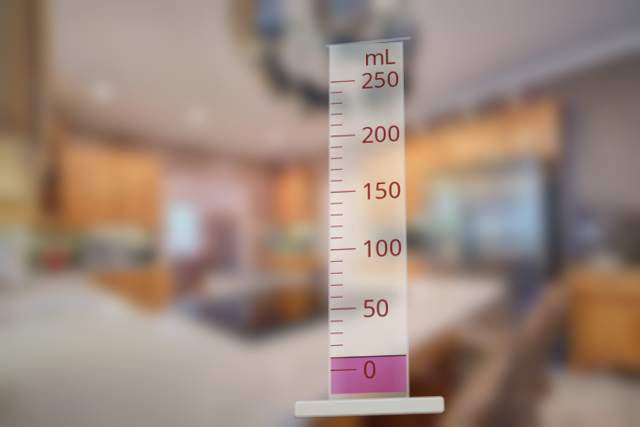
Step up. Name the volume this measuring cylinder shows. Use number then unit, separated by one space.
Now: 10 mL
